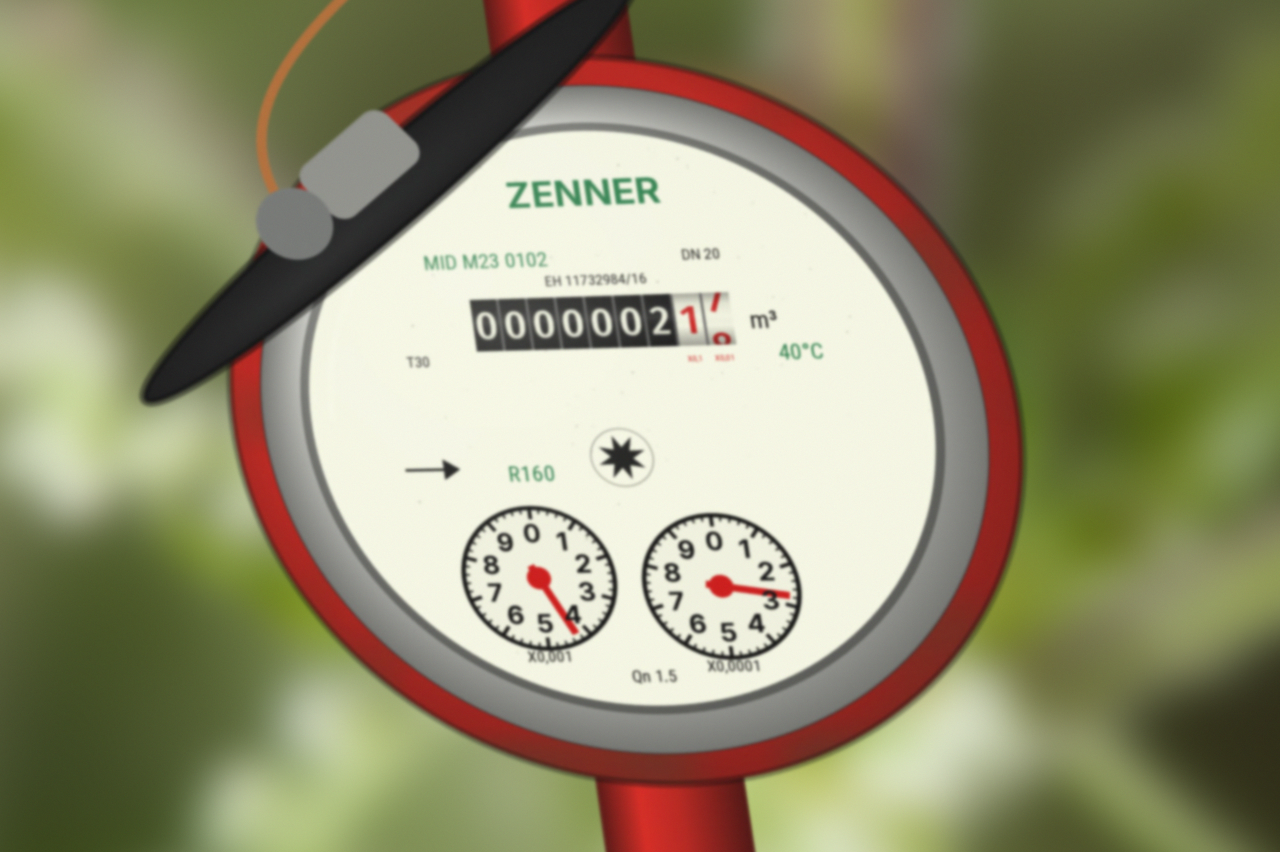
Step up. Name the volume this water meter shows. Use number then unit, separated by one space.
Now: 2.1742 m³
